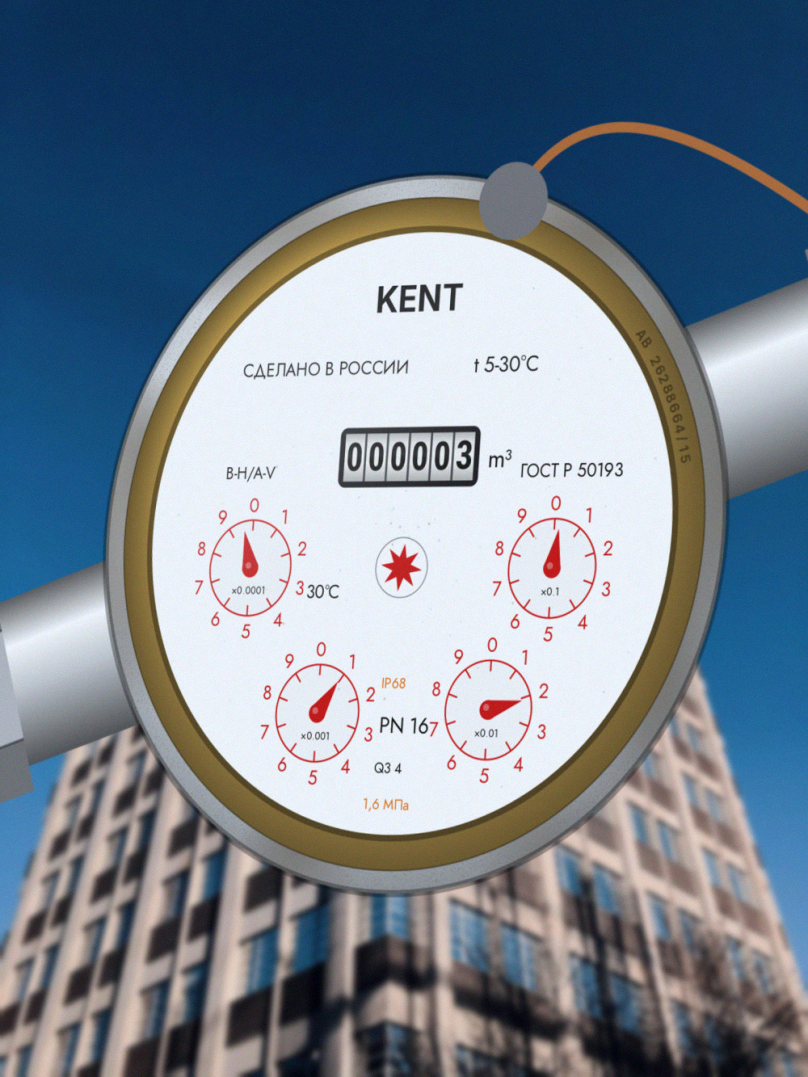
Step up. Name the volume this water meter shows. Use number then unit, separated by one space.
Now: 3.0209 m³
